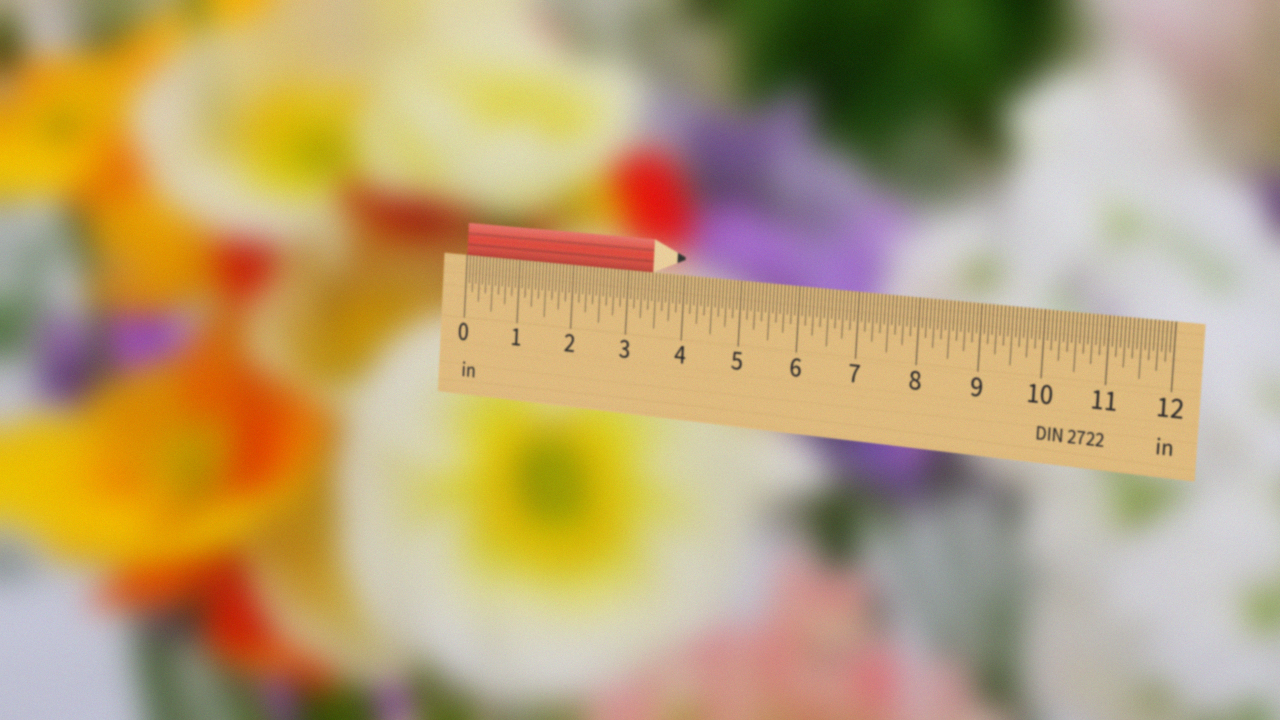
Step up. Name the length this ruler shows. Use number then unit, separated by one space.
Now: 4 in
